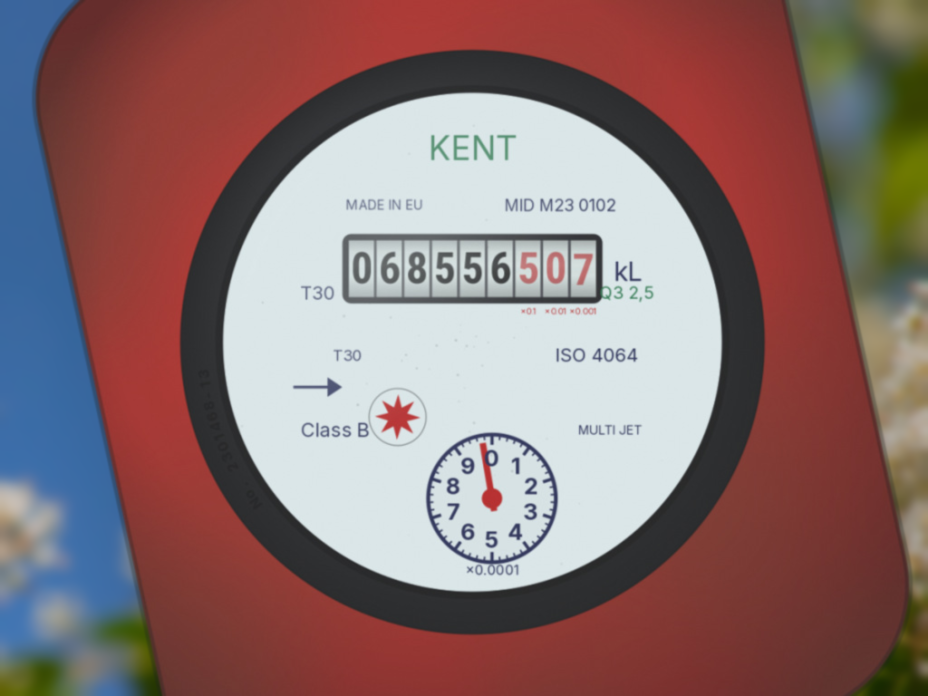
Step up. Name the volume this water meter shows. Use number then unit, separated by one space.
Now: 68556.5069 kL
